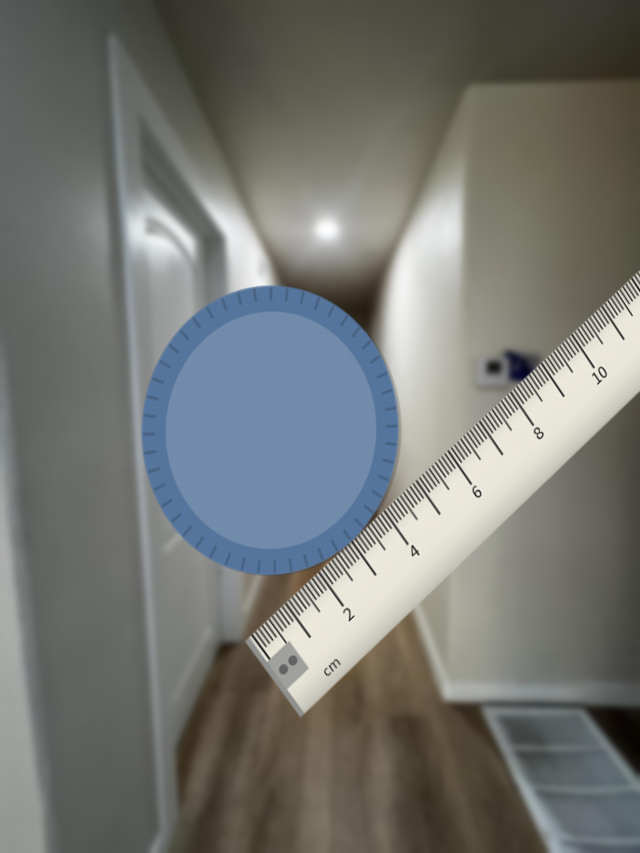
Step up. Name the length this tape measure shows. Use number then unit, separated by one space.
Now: 6 cm
